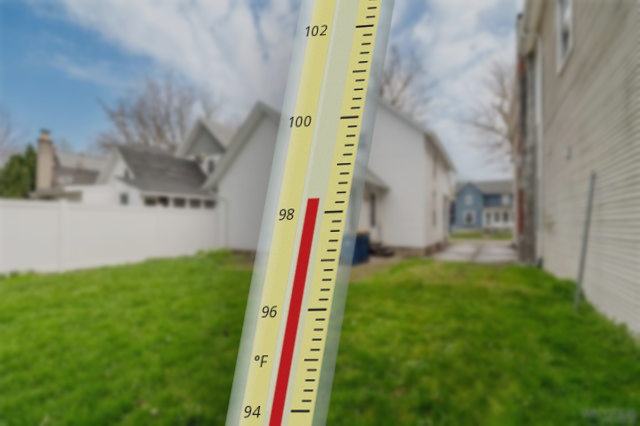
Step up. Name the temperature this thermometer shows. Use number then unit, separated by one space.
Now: 98.3 °F
